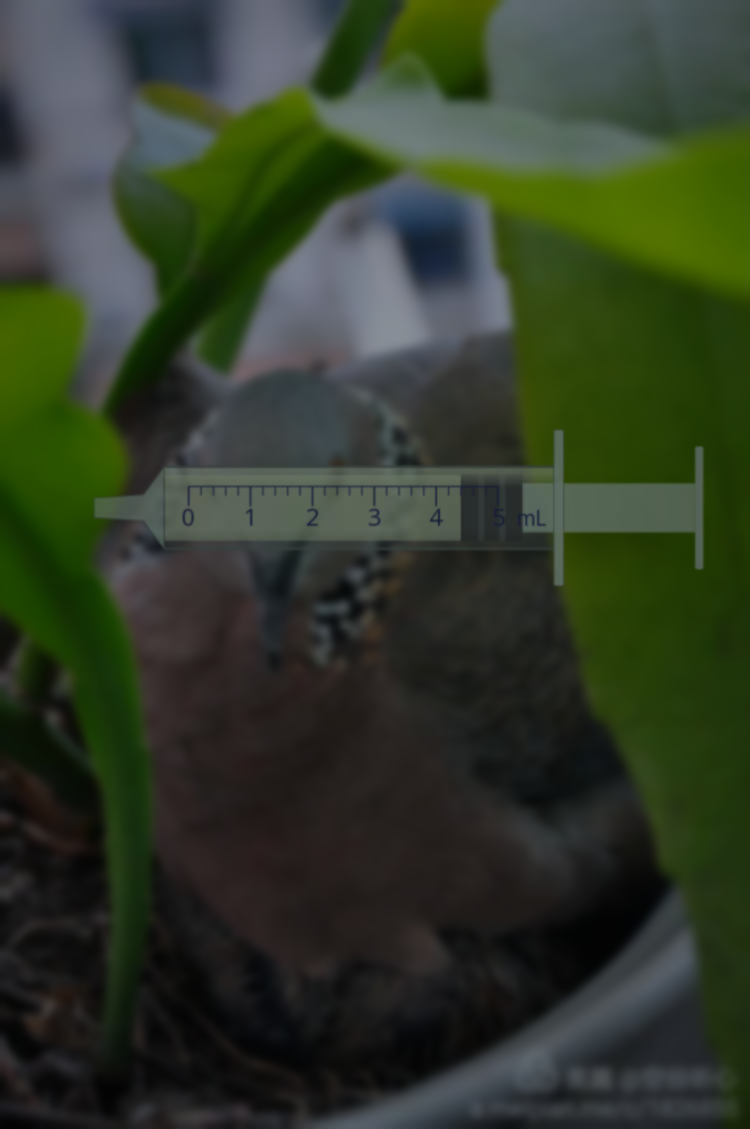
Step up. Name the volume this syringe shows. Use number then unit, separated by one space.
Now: 4.4 mL
